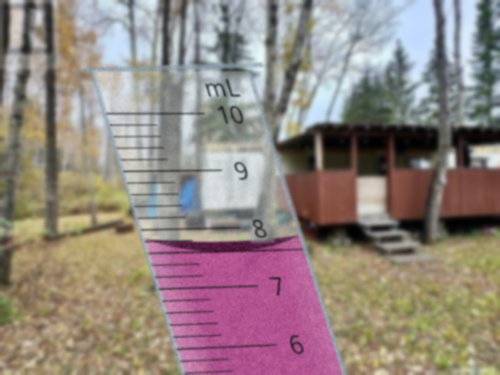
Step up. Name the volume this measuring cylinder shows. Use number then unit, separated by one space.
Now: 7.6 mL
